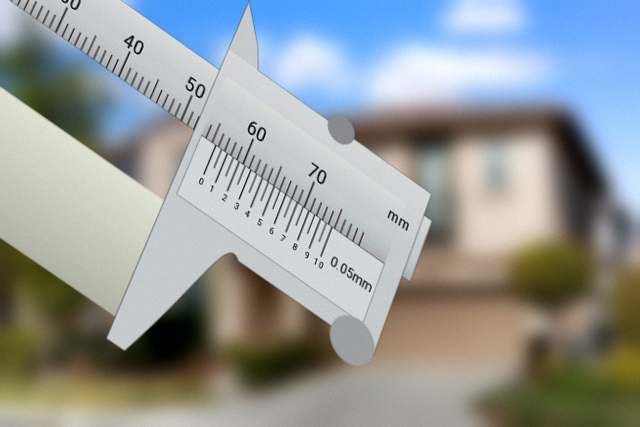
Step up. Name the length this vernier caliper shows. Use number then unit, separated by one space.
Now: 55.6 mm
